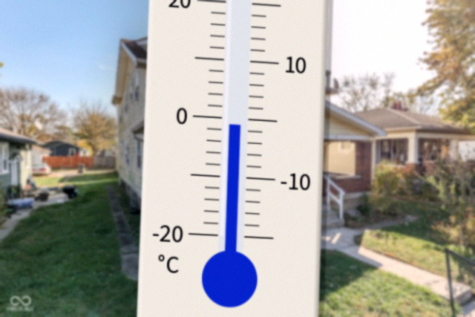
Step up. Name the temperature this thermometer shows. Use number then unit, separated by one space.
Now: -1 °C
